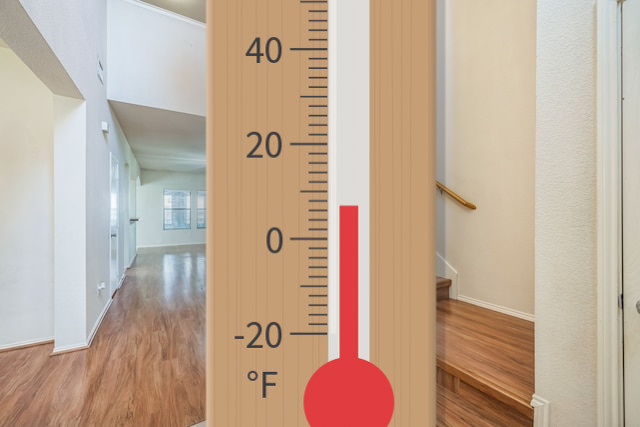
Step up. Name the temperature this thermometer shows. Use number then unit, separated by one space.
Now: 7 °F
